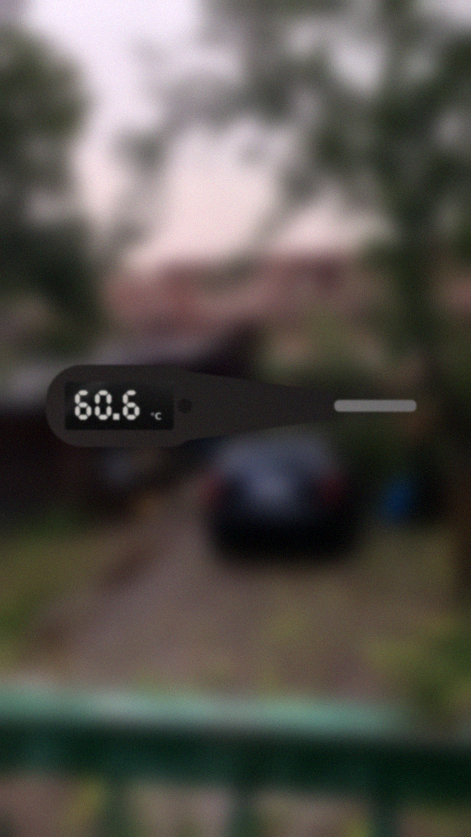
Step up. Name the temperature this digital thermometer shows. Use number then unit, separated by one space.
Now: 60.6 °C
